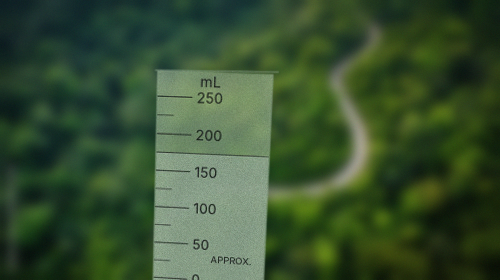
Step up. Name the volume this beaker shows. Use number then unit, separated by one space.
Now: 175 mL
